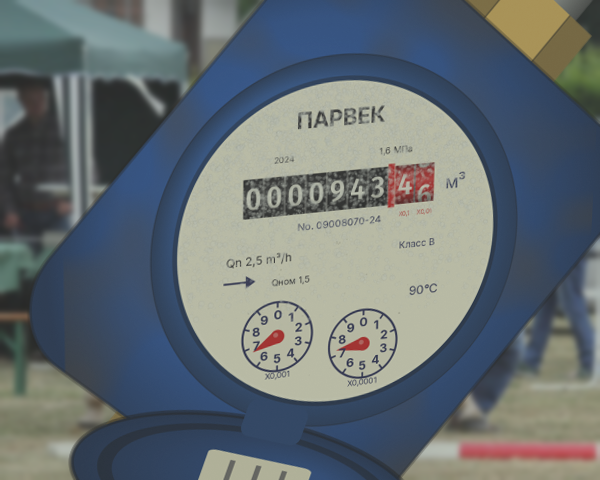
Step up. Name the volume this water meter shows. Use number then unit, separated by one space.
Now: 943.4567 m³
